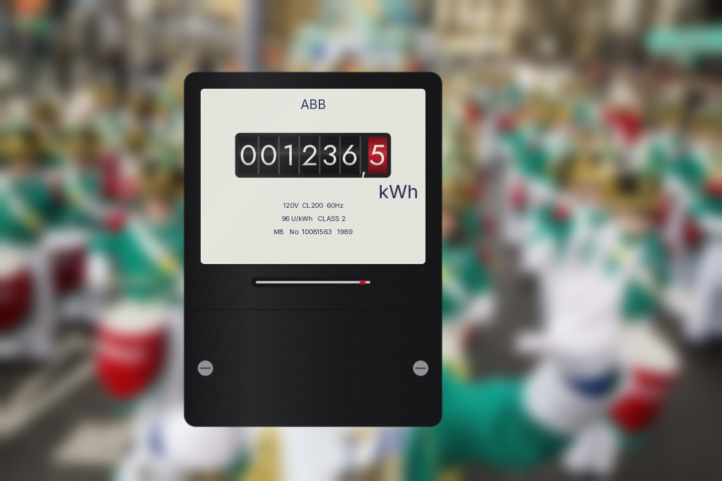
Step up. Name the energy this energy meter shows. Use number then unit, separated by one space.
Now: 1236.5 kWh
